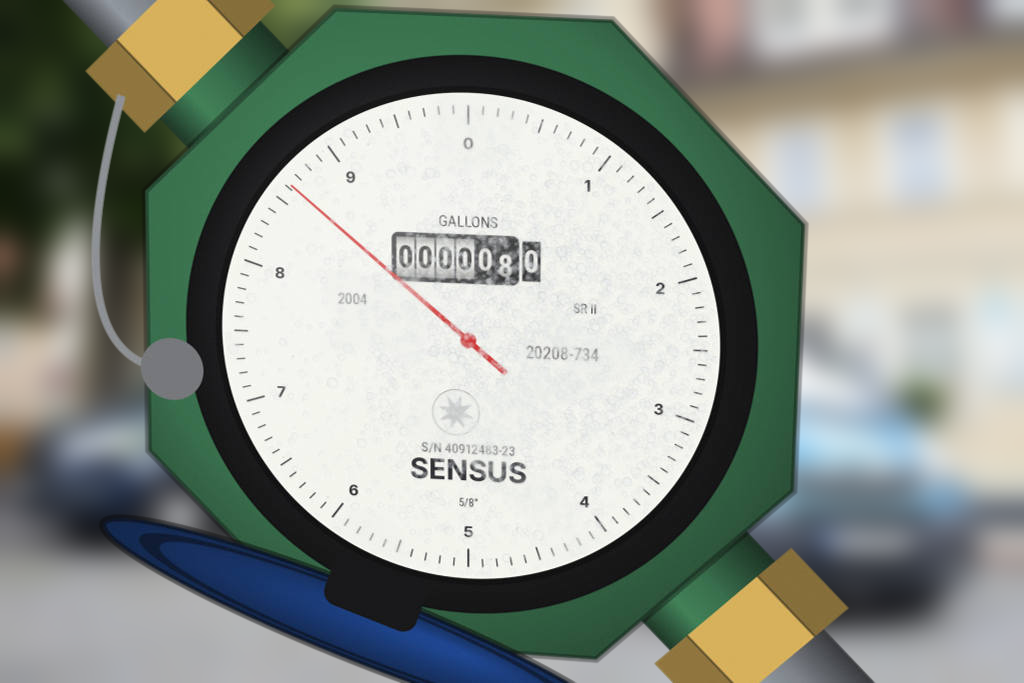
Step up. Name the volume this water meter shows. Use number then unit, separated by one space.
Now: 78.6 gal
